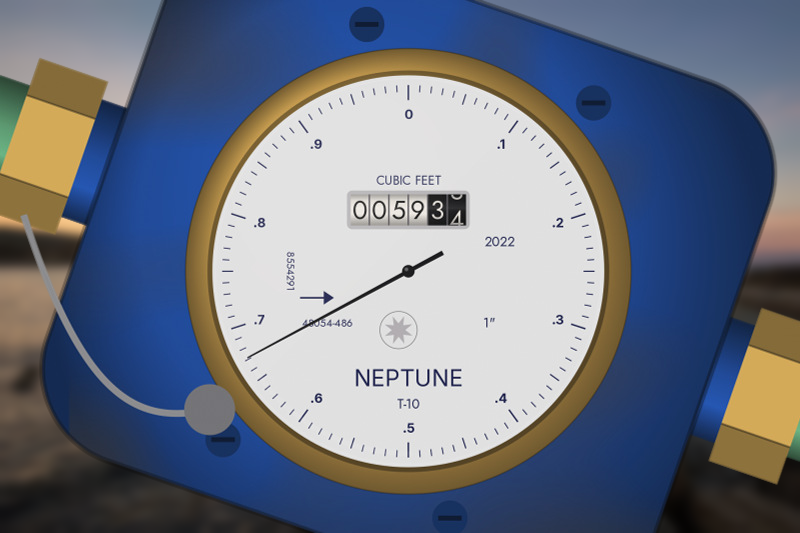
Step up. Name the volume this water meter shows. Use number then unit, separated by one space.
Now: 5933.67 ft³
